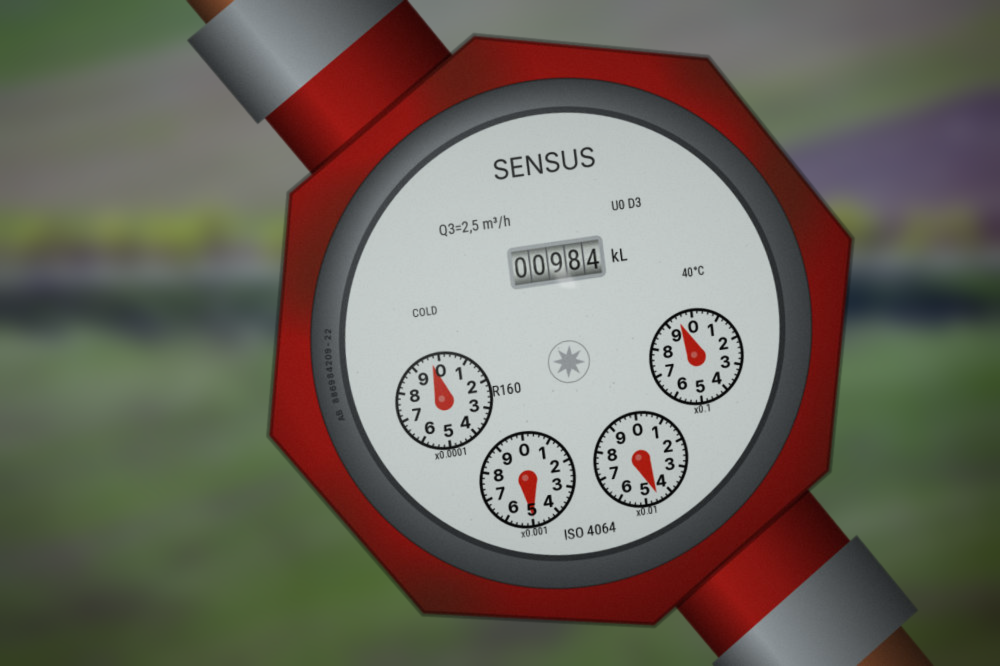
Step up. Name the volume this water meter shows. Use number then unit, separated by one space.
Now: 983.9449 kL
